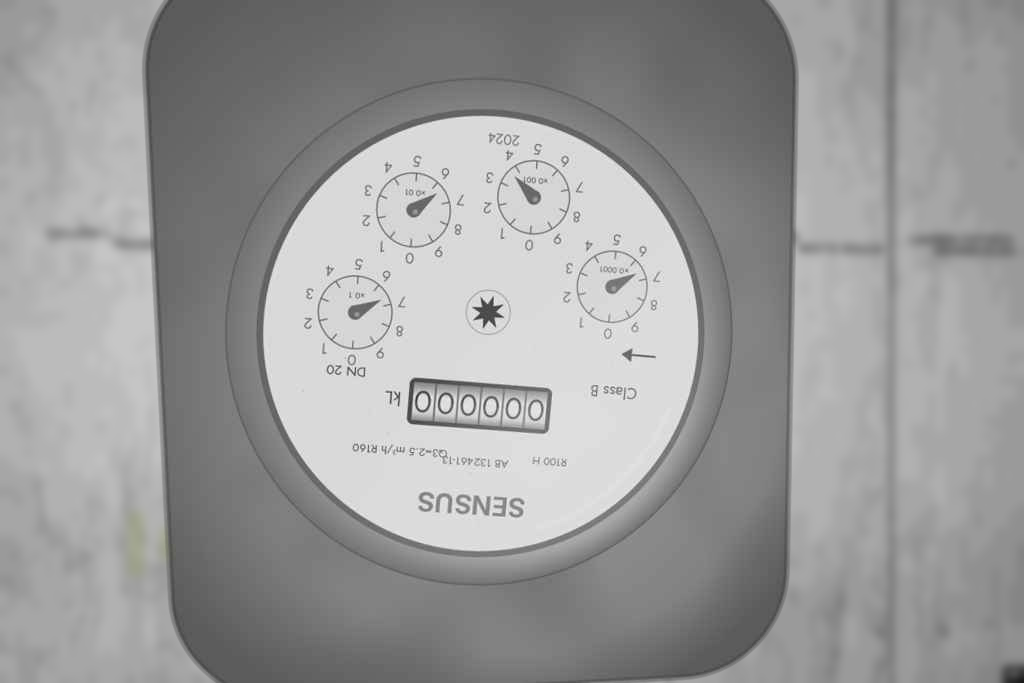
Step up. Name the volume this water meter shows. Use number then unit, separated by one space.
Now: 0.6636 kL
